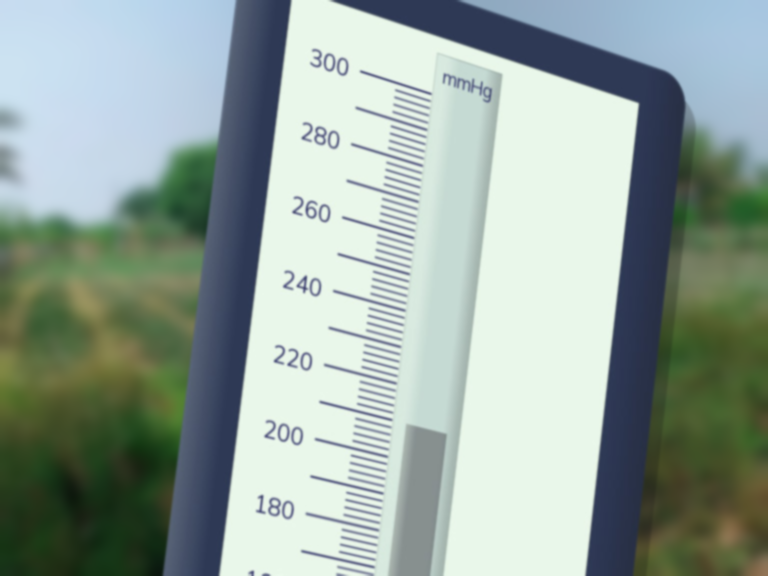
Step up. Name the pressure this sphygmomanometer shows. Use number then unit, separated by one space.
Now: 210 mmHg
